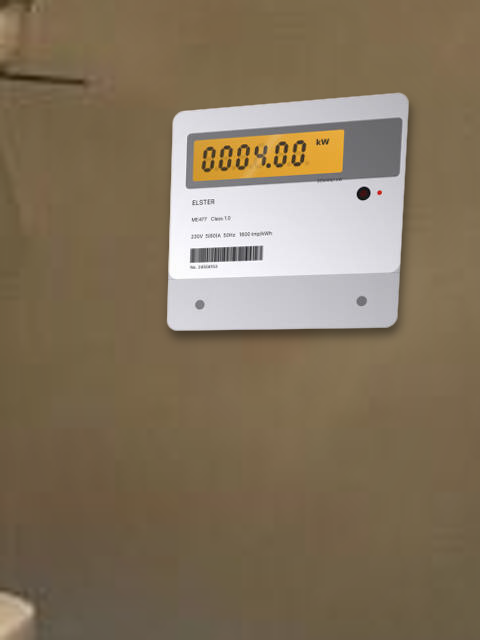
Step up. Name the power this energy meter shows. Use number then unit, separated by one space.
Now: 4.00 kW
